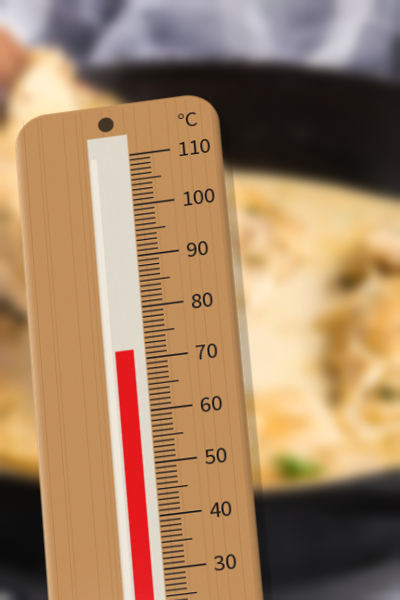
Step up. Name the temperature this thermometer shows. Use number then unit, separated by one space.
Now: 72 °C
